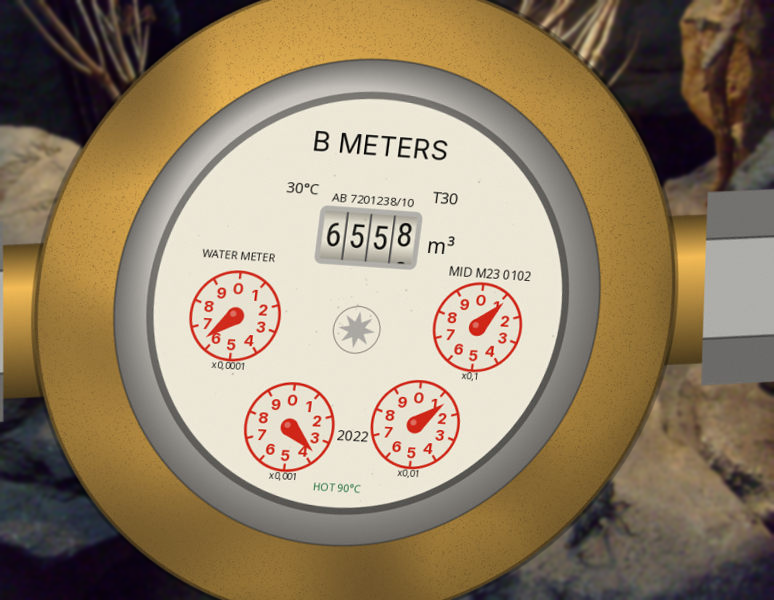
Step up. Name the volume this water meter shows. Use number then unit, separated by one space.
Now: 6558.1136 m³
